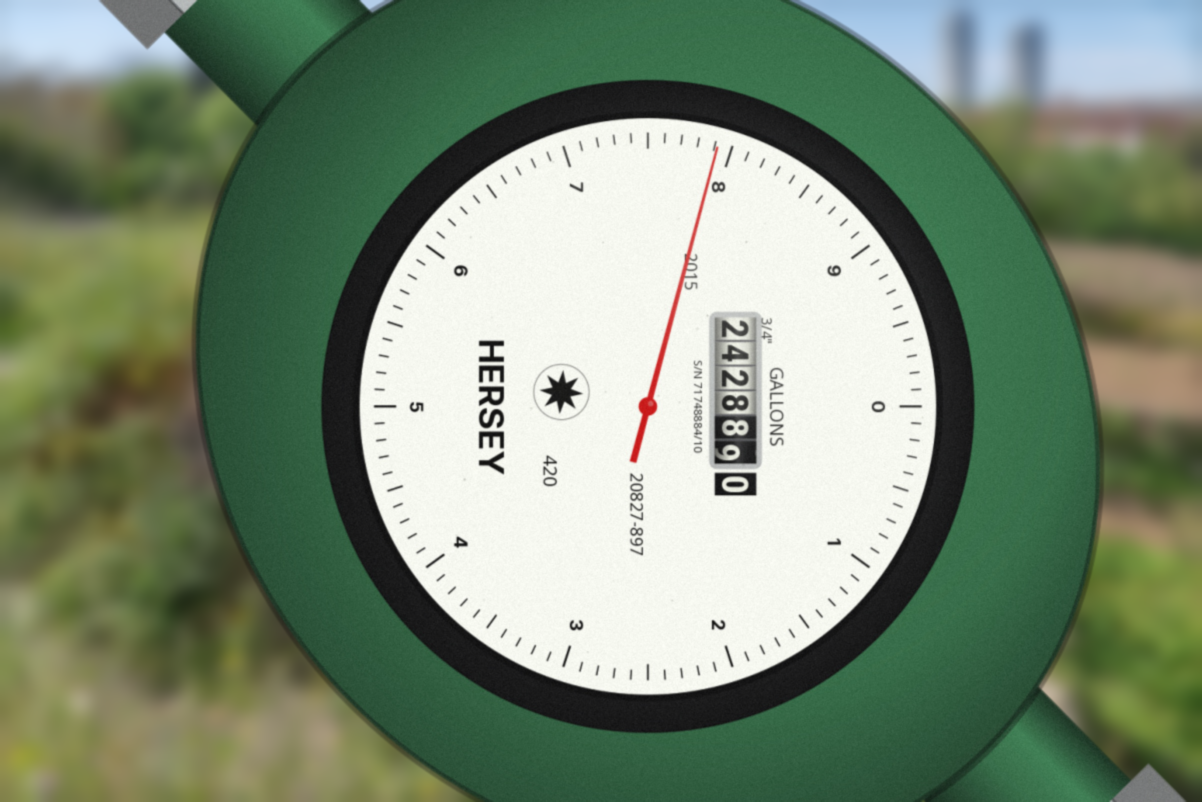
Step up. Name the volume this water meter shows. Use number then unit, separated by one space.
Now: 2428887.9 gal
